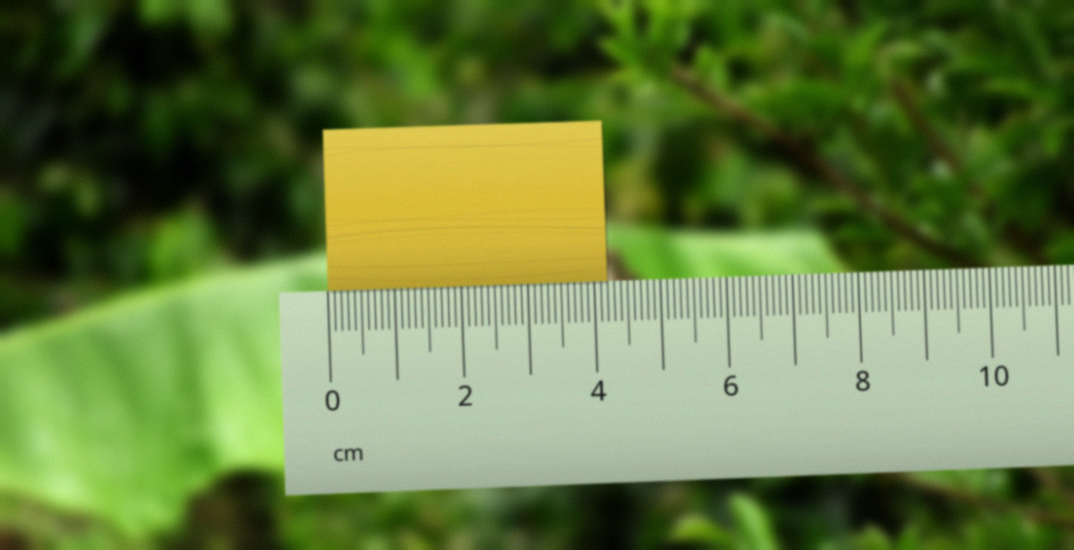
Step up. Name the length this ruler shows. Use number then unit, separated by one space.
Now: 4.2 cm
